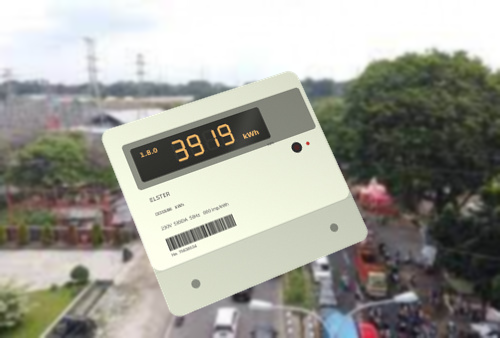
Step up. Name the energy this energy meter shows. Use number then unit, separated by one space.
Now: 3919 kWh
